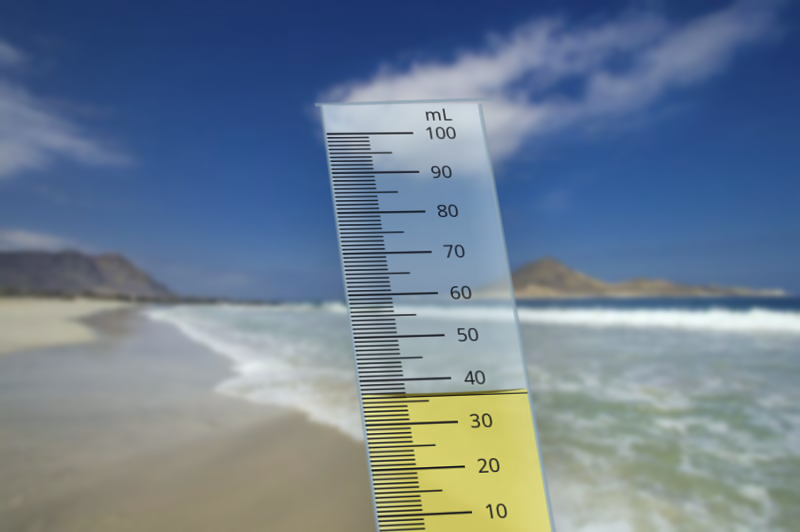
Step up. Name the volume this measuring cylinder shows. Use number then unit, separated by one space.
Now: 36 mL
